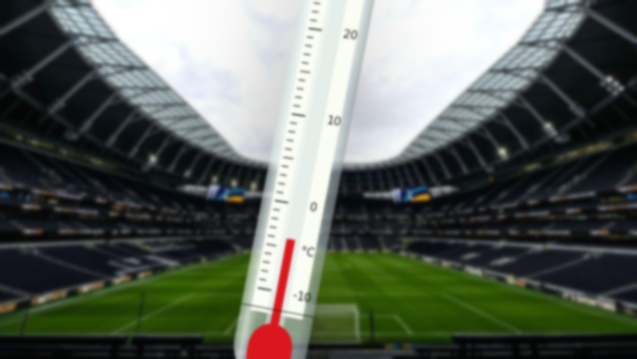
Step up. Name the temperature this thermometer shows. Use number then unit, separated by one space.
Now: -4 °C
